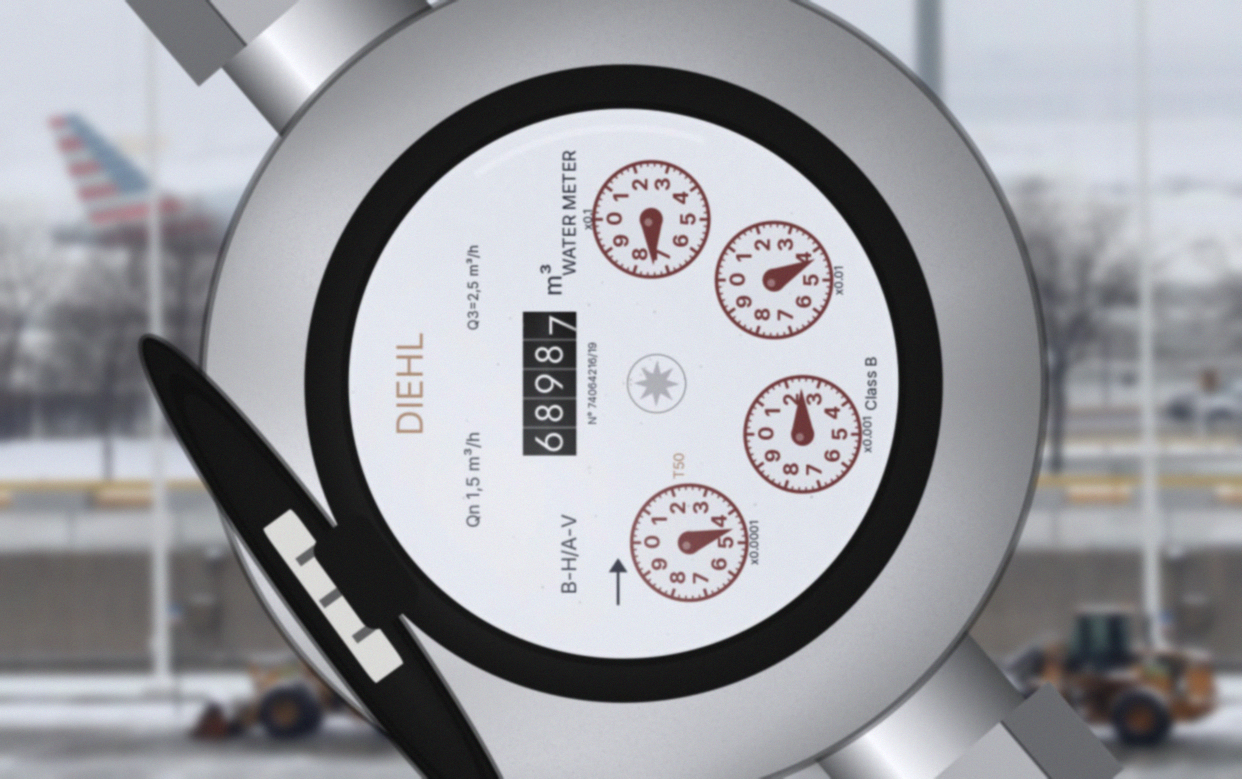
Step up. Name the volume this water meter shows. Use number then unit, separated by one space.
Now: 68986.7424 m³
